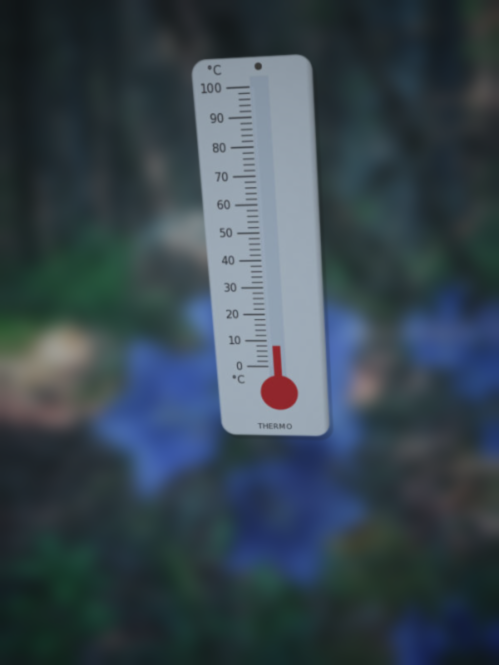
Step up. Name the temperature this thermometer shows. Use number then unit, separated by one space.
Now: 8 °C
